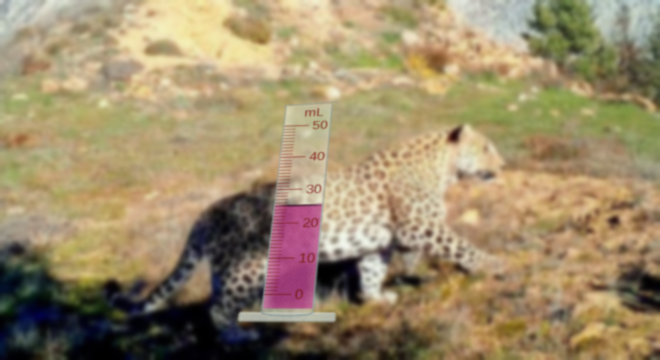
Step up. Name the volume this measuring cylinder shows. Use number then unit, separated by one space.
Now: 25 mL
